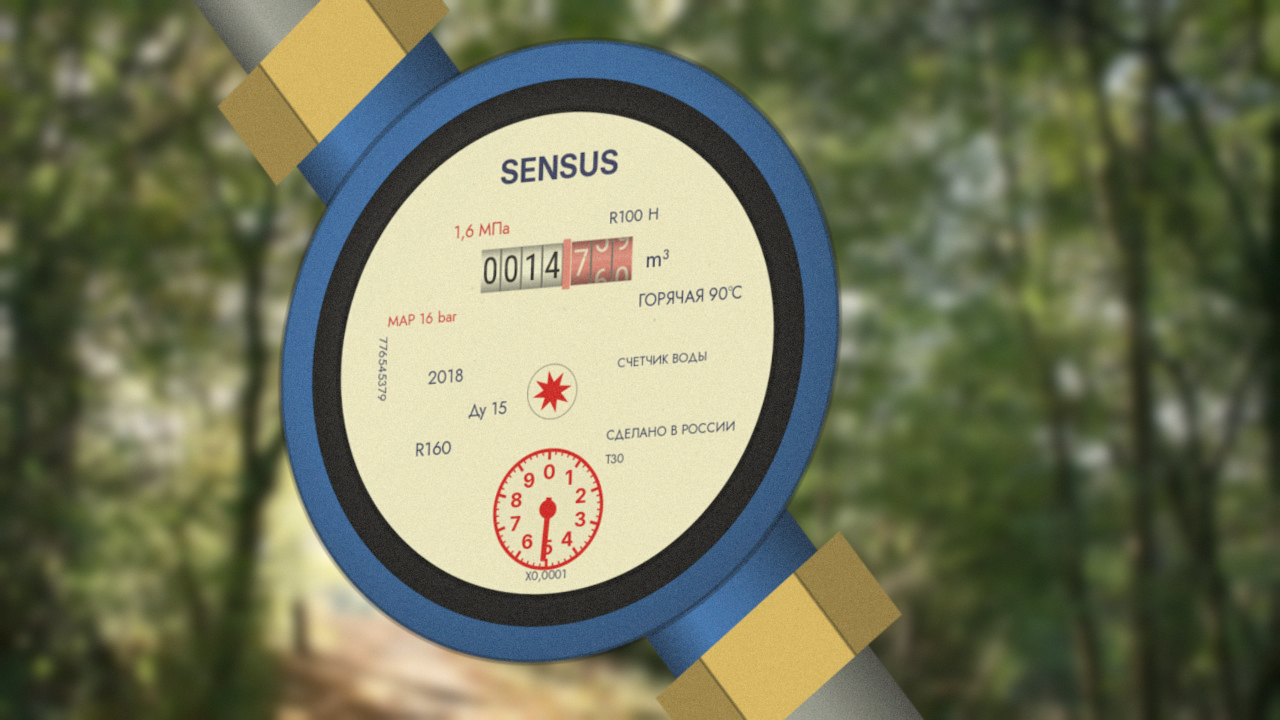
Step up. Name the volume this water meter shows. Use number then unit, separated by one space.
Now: 14.7595 m³
